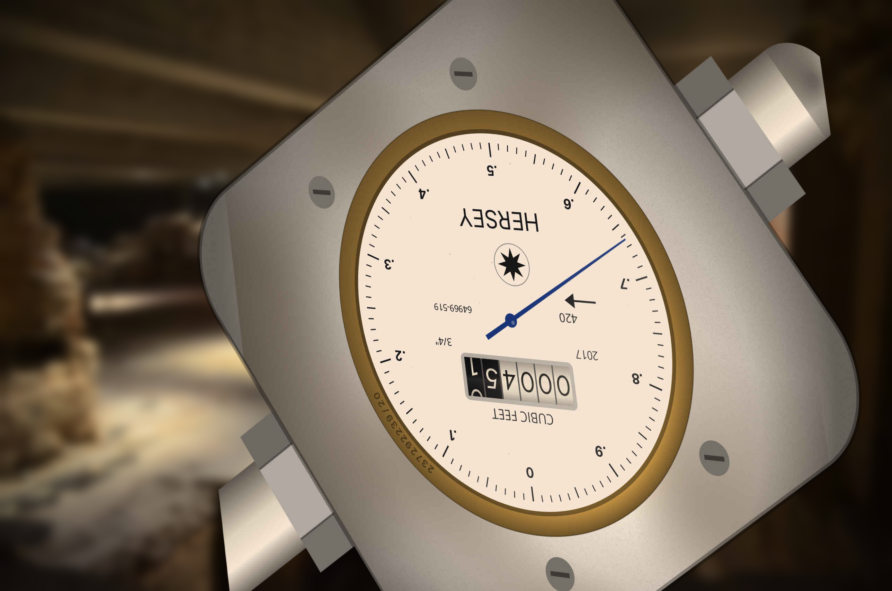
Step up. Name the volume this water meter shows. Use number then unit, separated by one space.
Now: 450.66 ft³
